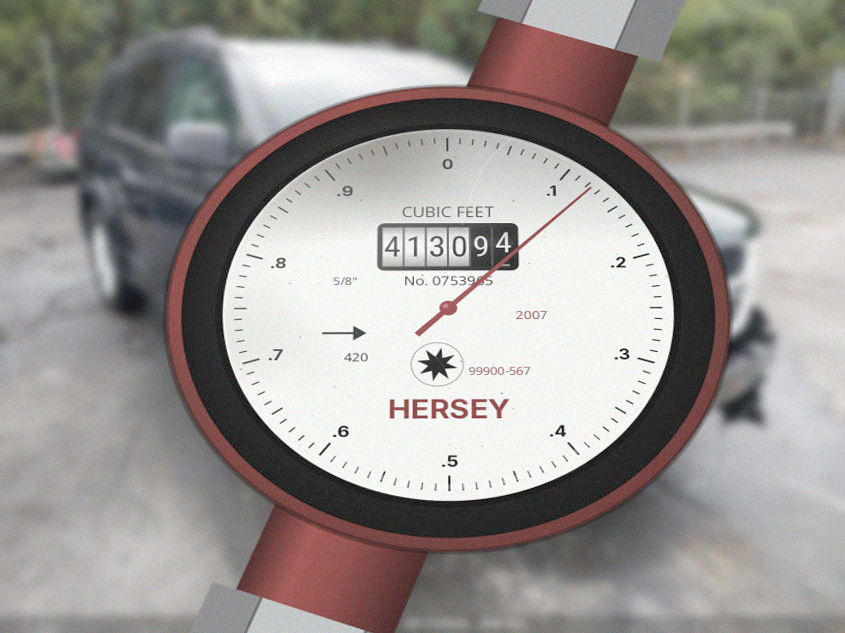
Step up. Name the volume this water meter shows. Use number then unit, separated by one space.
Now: 413094.12 ft³
